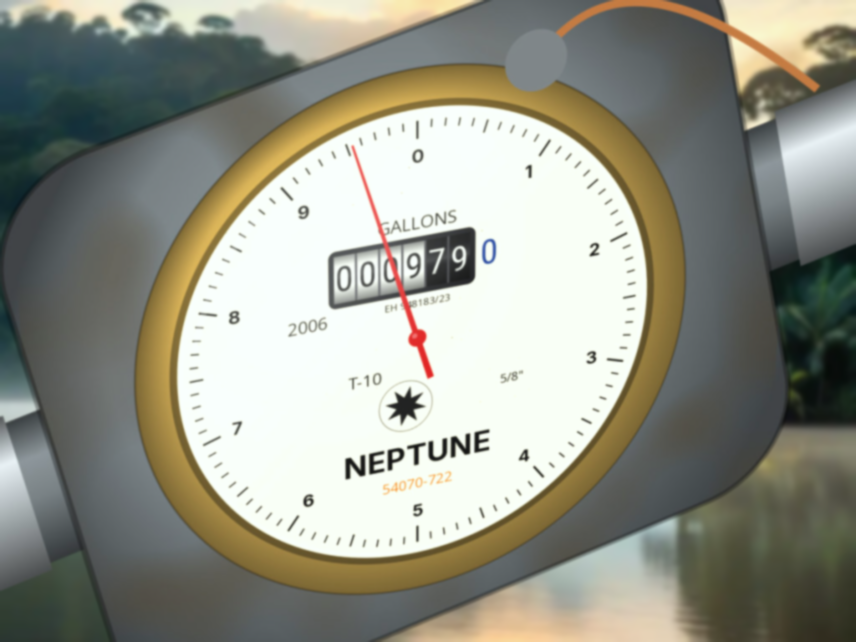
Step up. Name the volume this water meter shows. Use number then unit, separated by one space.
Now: 9789.5 gal
